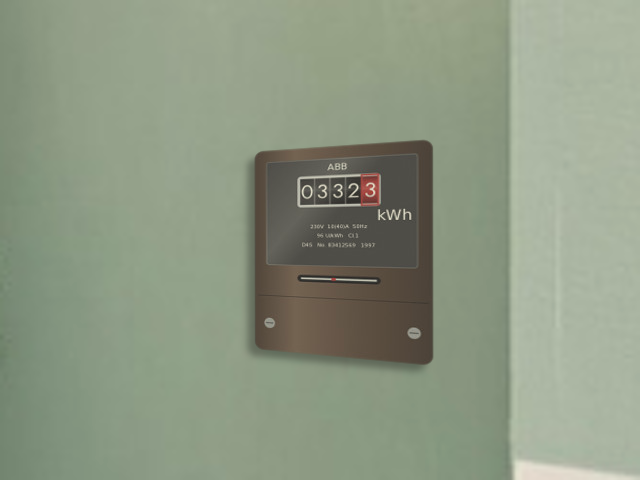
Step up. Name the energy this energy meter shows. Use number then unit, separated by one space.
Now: 332.3 kWh
